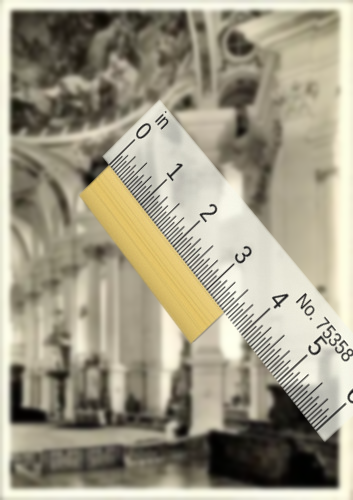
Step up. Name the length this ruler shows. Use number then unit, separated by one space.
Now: 3.5 in
